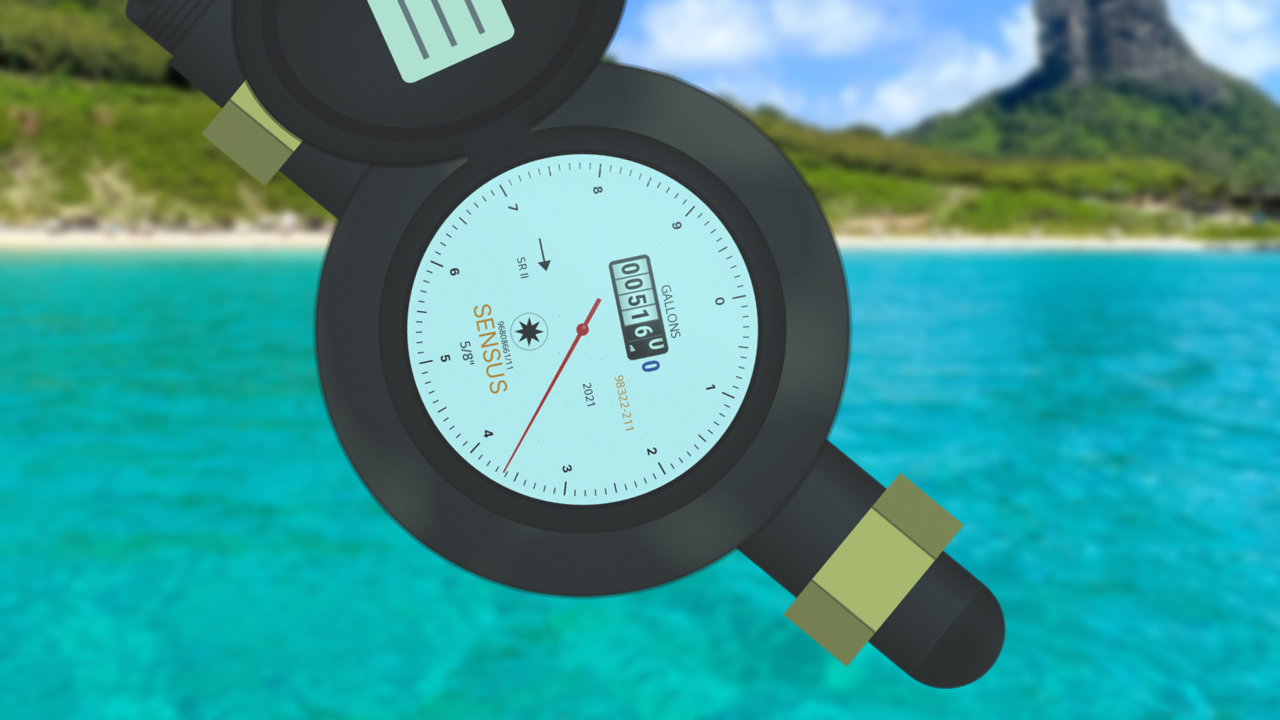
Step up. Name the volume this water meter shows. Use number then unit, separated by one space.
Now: 51603.6 gal
